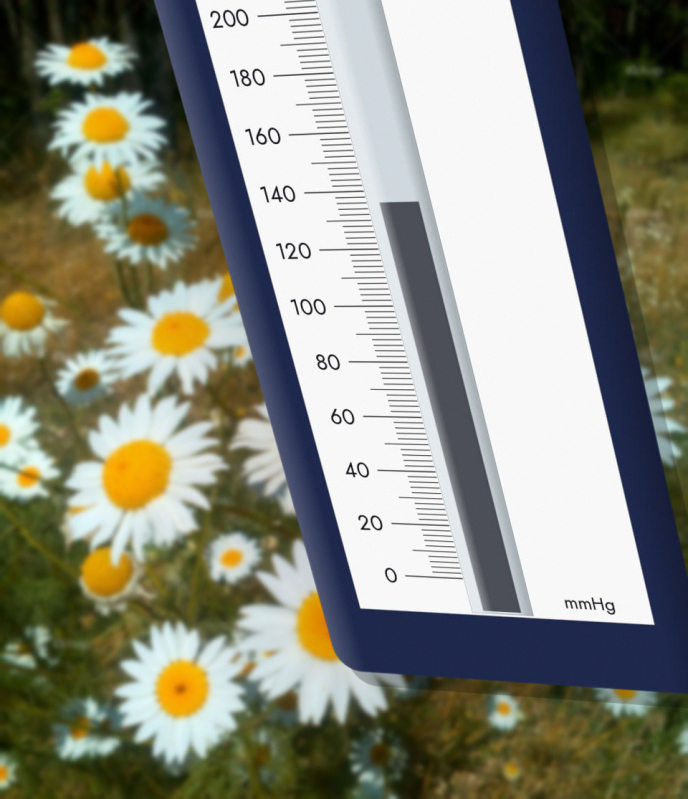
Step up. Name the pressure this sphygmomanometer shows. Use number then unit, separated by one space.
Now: 136 mmHg
